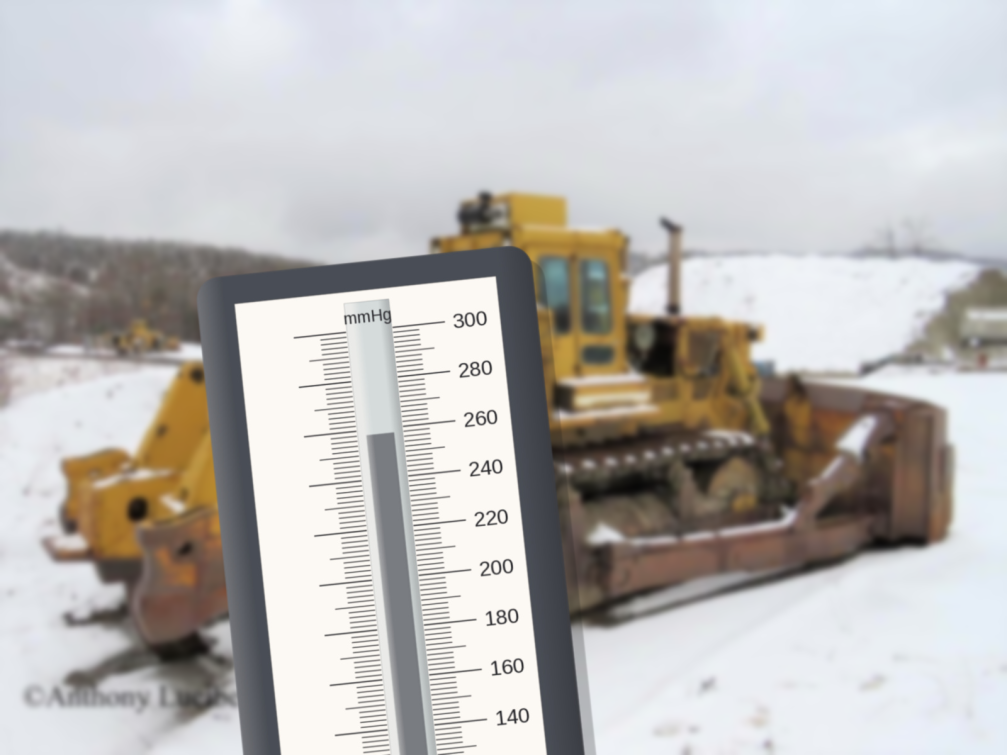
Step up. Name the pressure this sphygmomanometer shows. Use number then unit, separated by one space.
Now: 258 mmHg
